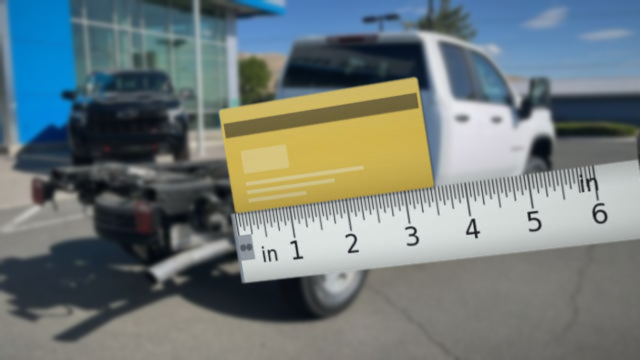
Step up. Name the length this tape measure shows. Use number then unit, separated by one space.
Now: 3.5 in
